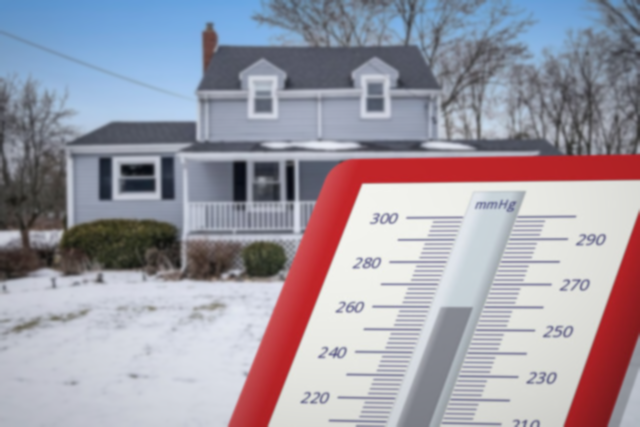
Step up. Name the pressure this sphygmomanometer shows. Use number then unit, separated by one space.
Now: 260 mmHg
